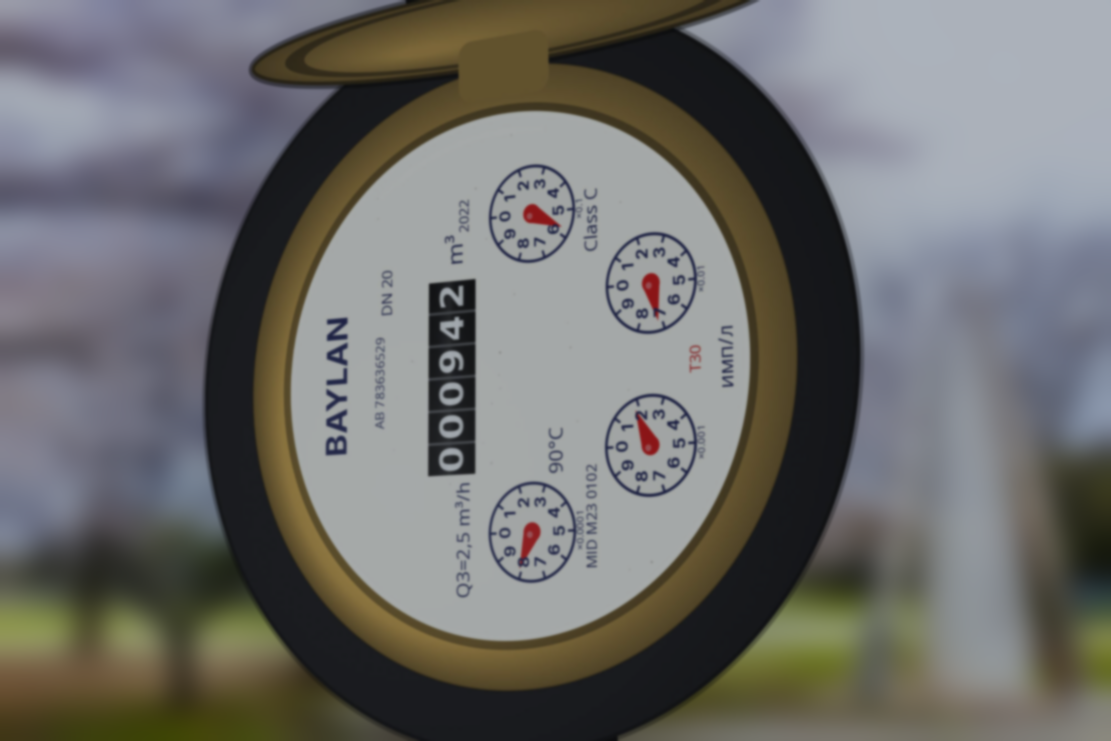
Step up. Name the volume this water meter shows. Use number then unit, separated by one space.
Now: 942.5718 m³
